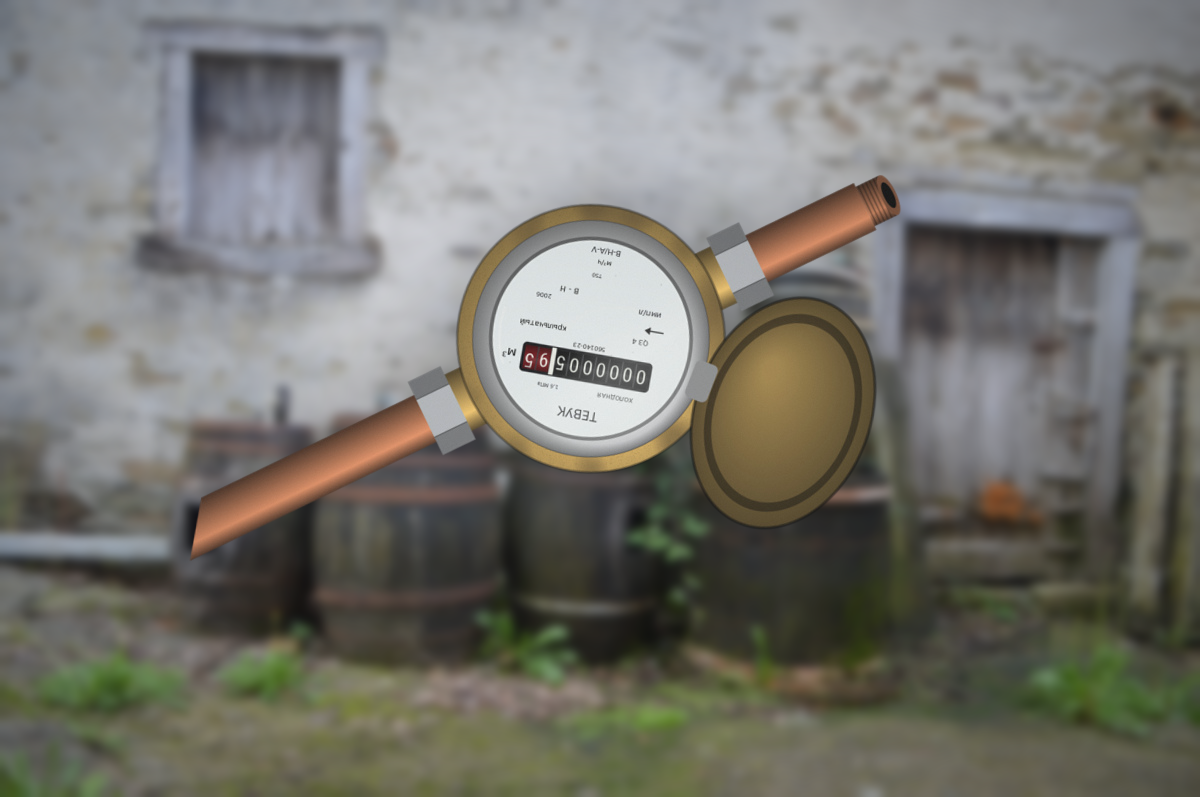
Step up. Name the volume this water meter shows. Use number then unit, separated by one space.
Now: 5.95 m³
